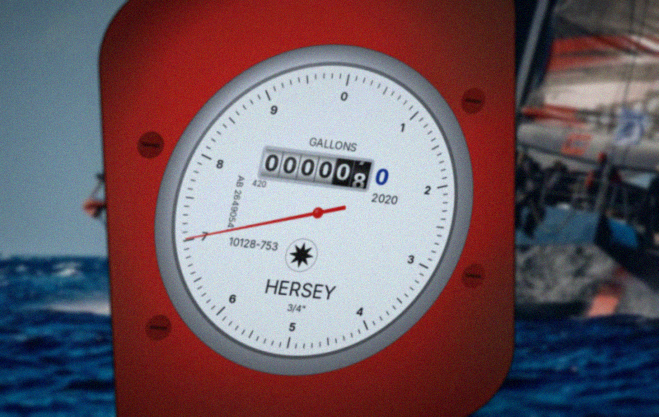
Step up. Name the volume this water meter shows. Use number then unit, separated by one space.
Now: 77.0 gal
